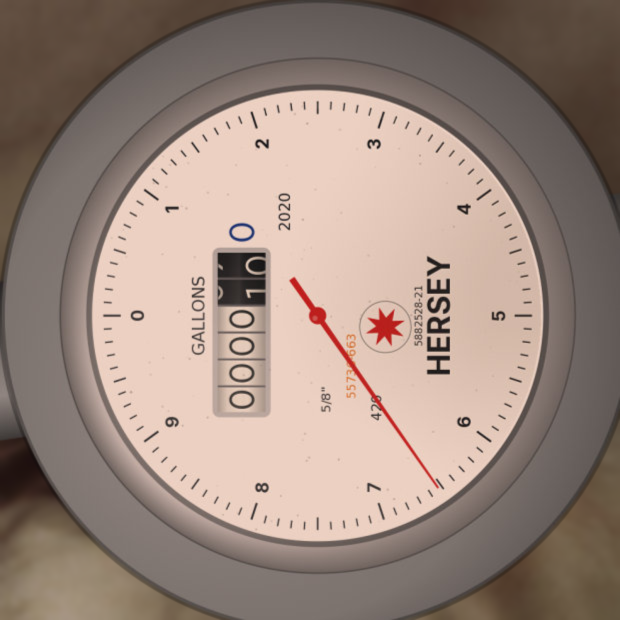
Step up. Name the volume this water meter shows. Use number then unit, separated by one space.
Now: 96.5 gal
